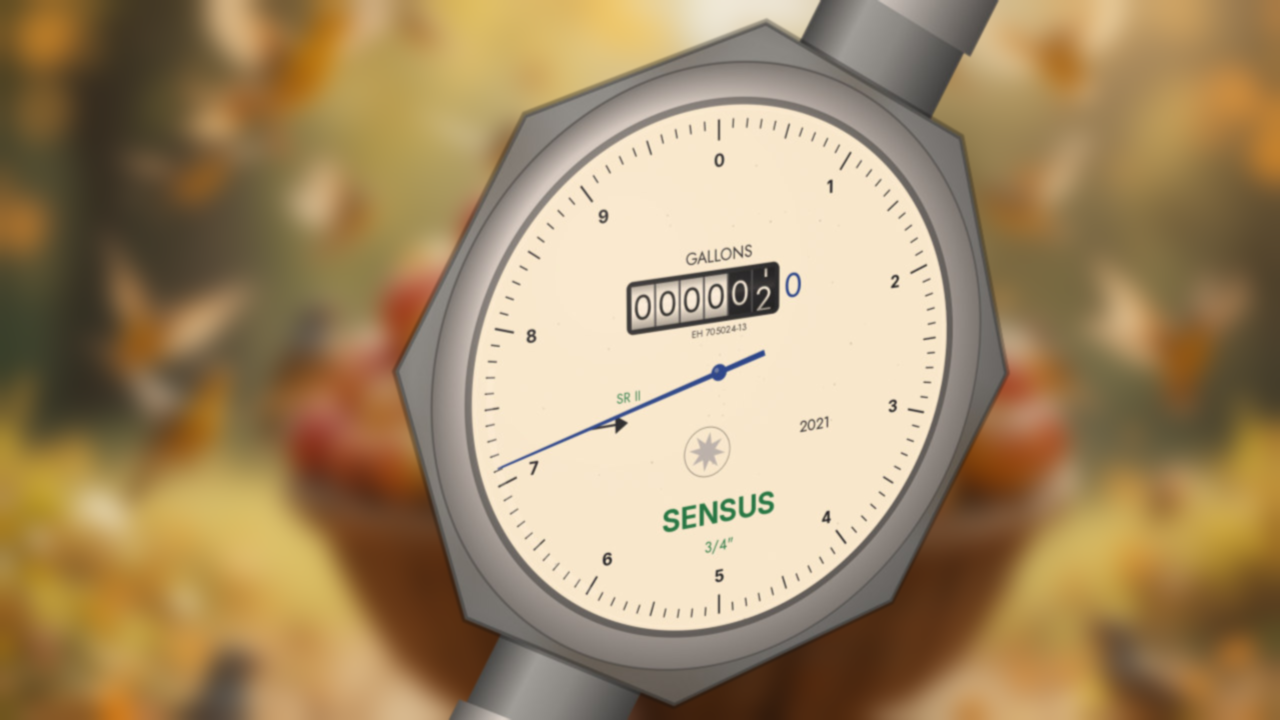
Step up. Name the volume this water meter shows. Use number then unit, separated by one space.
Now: 17.1 gal
